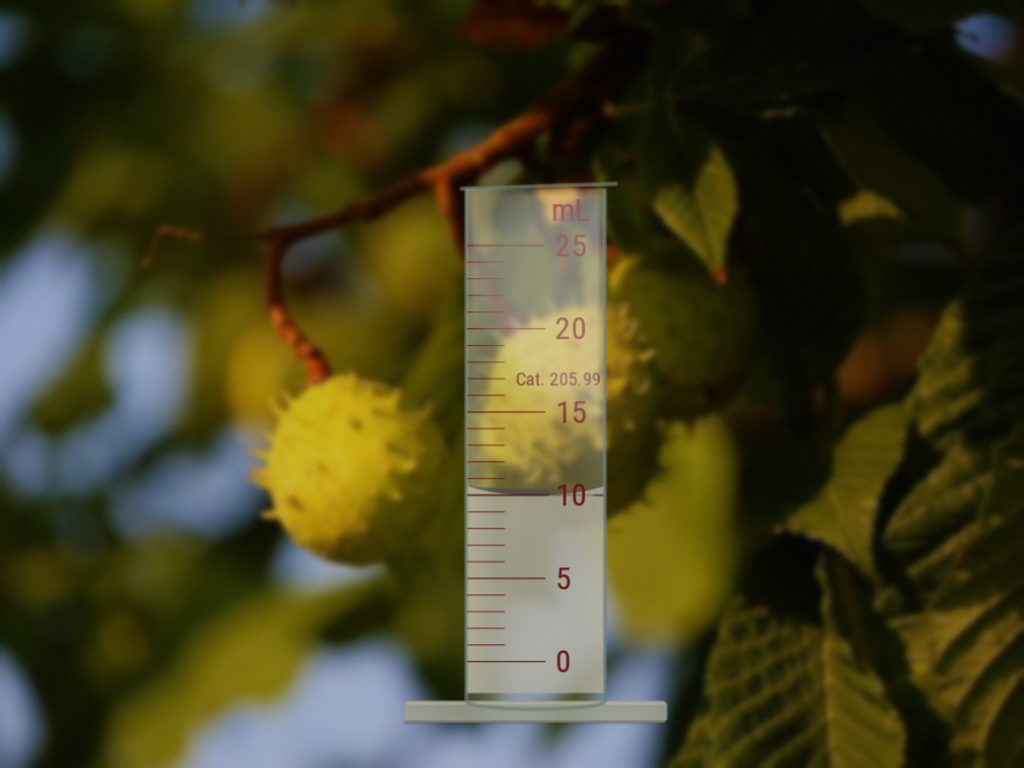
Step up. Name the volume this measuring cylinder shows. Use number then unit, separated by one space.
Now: 10 mL
